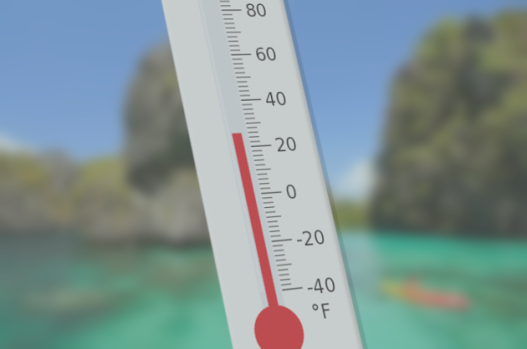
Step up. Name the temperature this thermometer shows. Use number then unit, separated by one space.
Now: 26 °F
